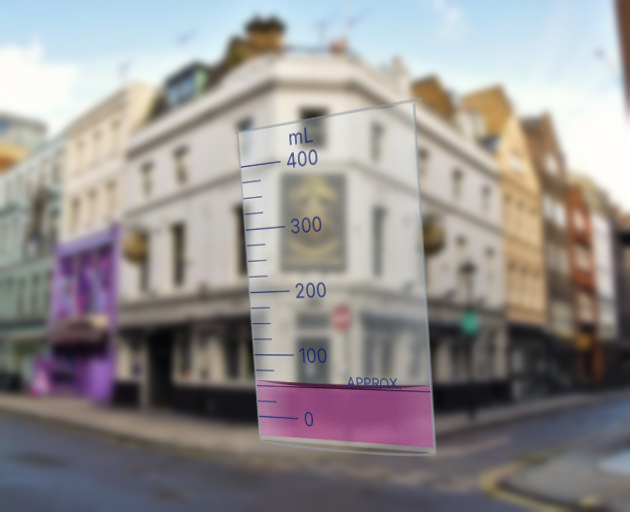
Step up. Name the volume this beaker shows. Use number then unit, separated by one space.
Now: 50 mL
